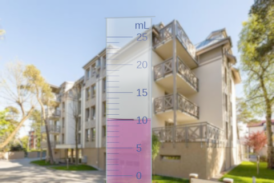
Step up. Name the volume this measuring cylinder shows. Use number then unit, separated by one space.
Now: 10 mL
